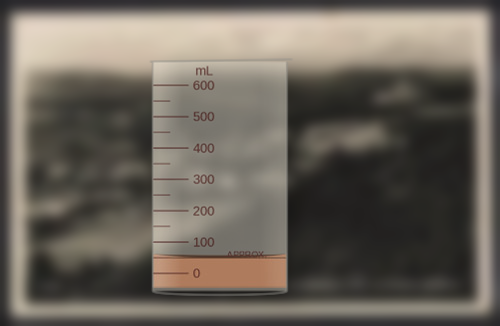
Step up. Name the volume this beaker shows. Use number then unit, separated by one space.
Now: 50 mL
